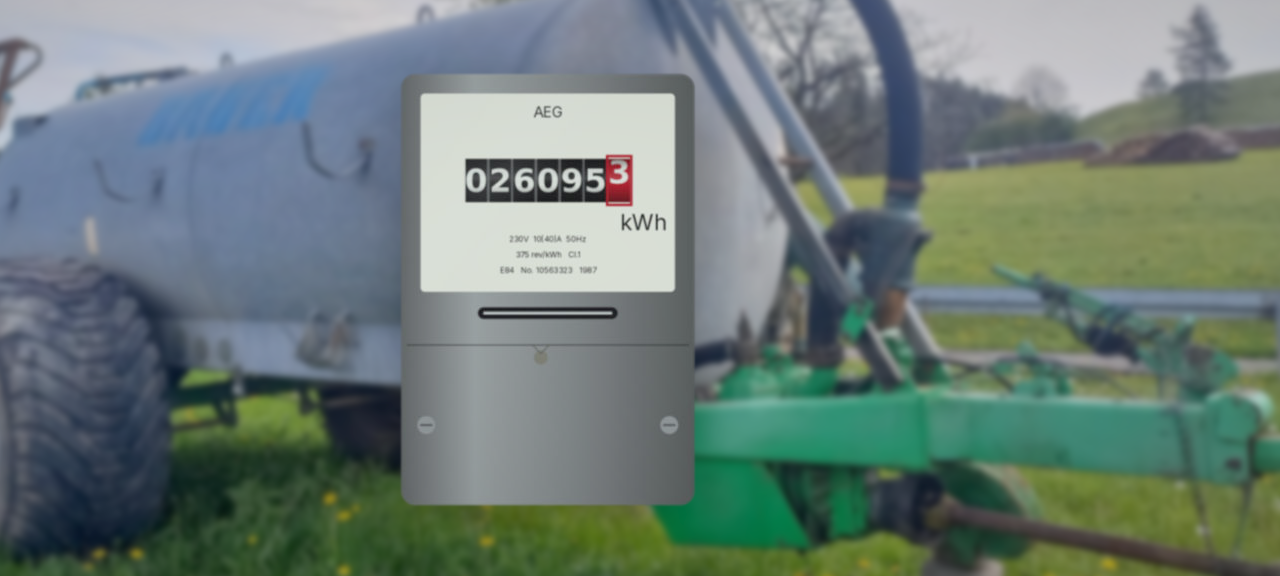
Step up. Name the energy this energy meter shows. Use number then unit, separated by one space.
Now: 26095.3 kWh
